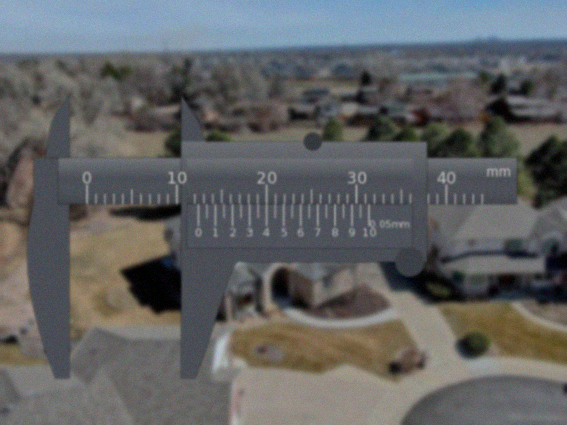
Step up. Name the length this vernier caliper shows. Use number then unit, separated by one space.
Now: 12.4 mm
